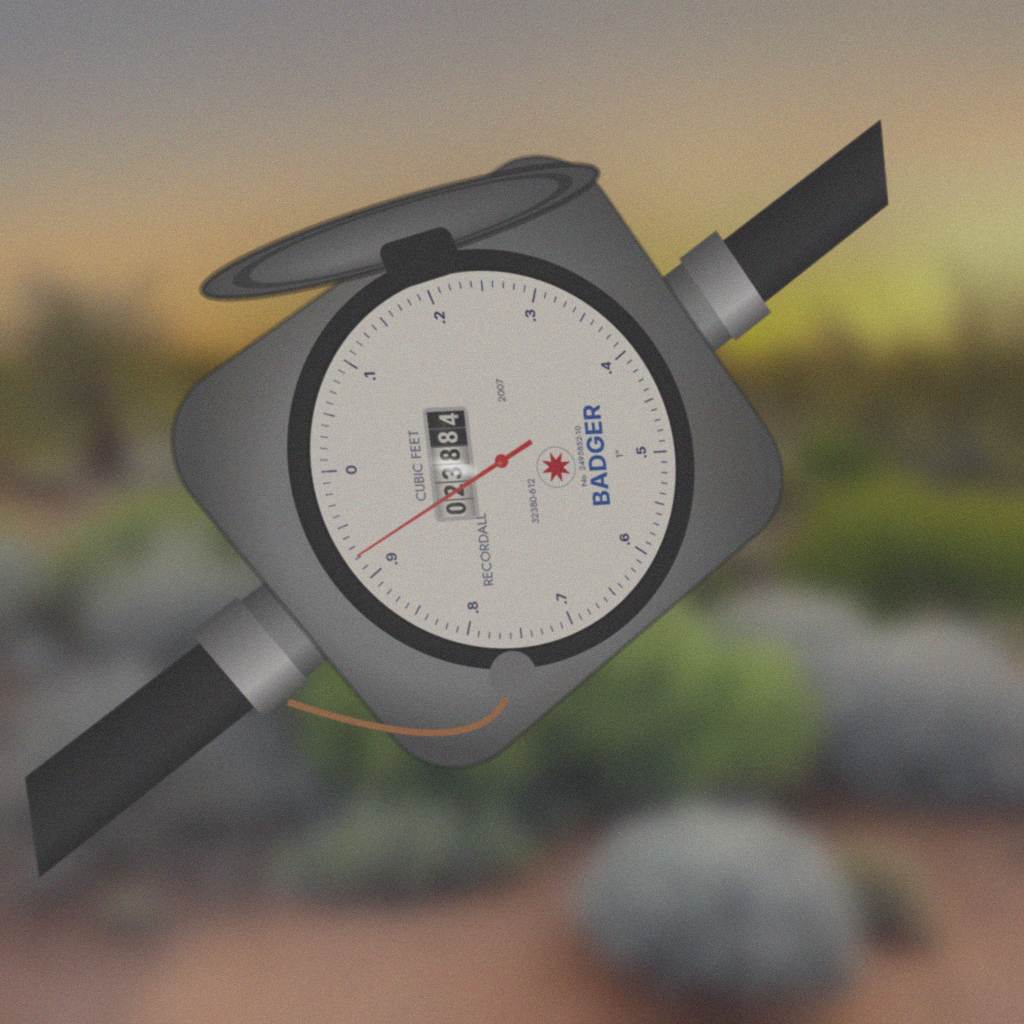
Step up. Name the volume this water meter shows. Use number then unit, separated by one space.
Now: 23883.92 ft³
